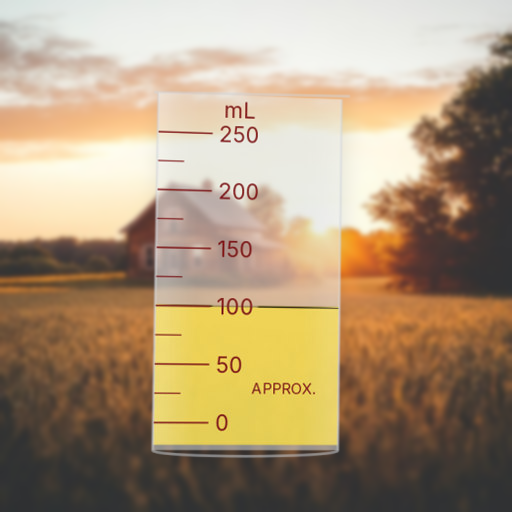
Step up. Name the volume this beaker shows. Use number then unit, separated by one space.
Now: 100 mL
